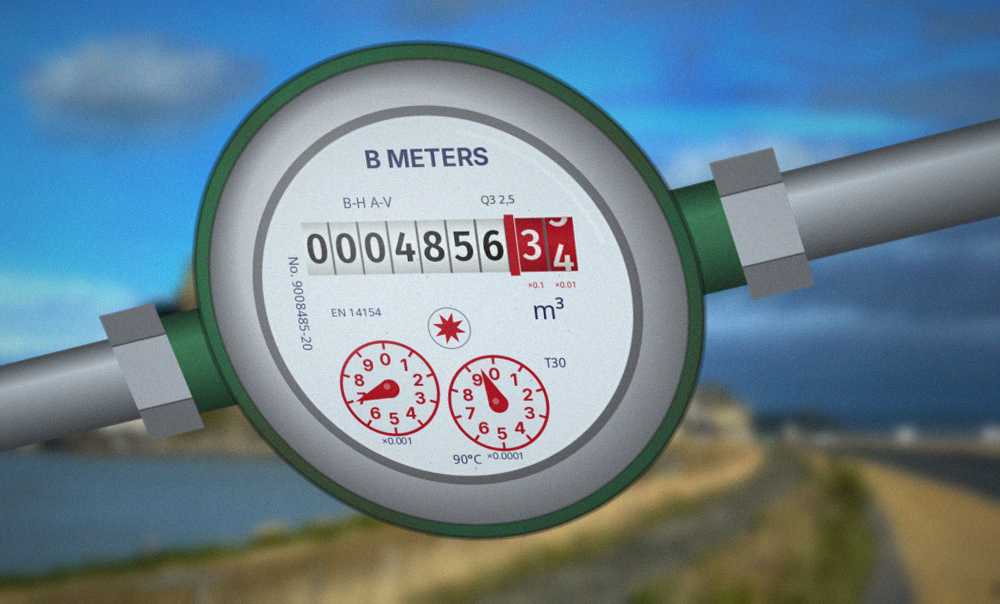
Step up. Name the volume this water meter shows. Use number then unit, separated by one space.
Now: 4856.3369 m³
